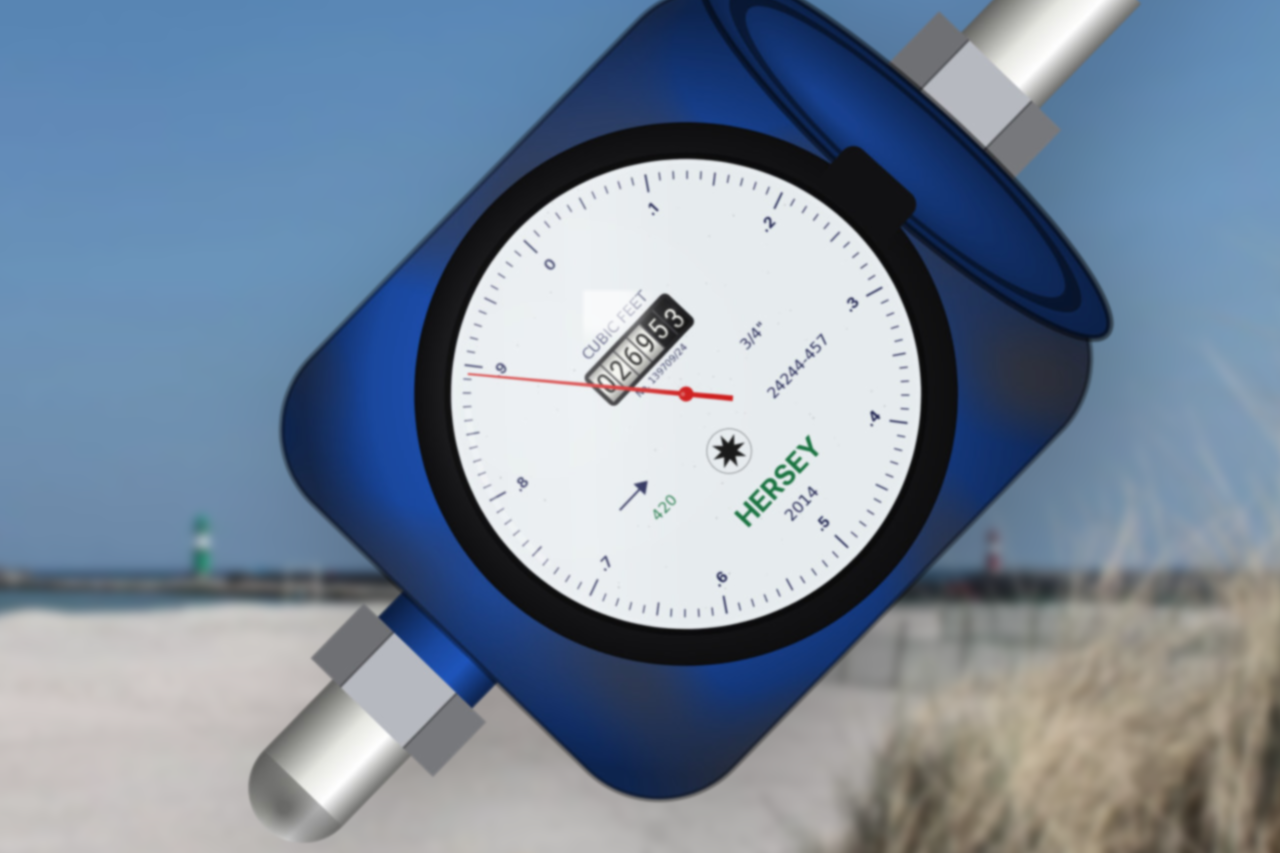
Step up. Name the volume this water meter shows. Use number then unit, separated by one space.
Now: 26952.89 ft³
